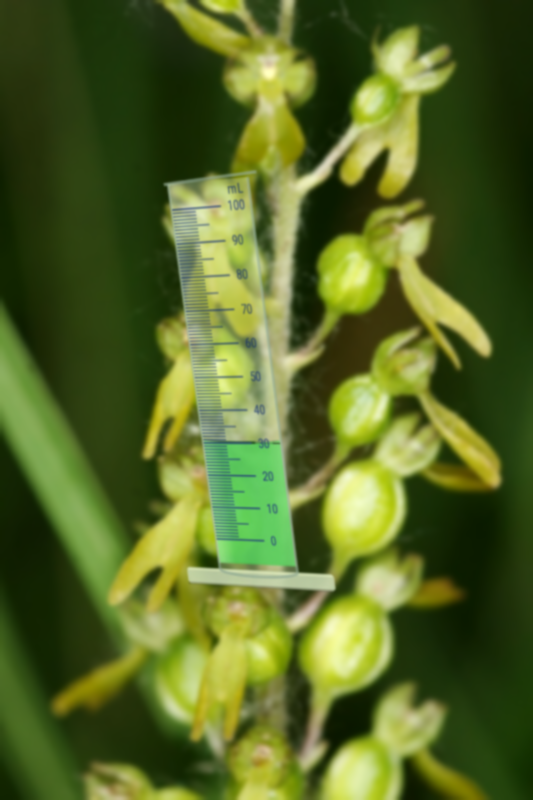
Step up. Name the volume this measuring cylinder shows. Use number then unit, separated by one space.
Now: 30 mL
